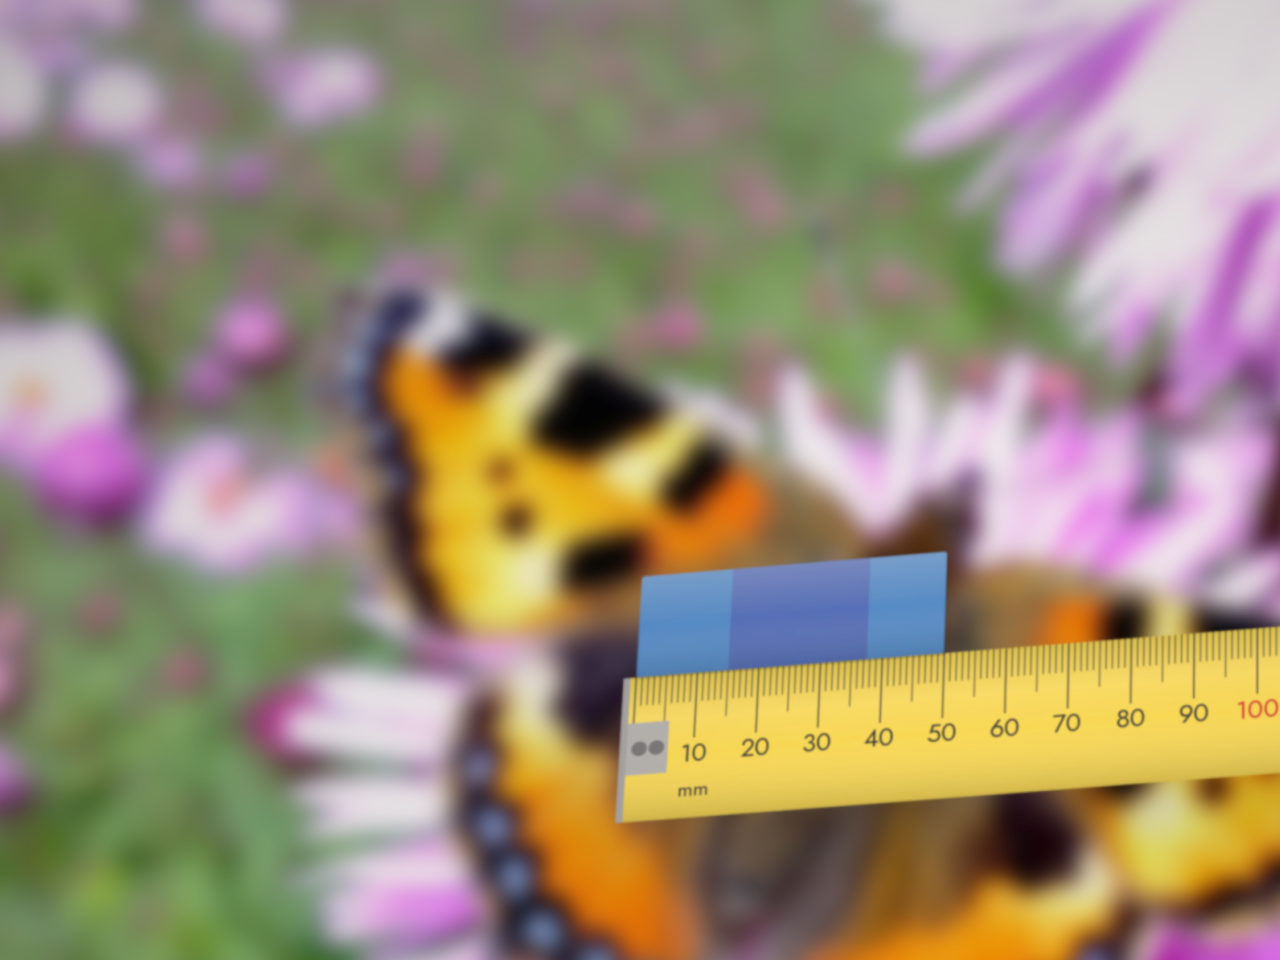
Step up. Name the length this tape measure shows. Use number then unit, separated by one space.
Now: 50 mm
